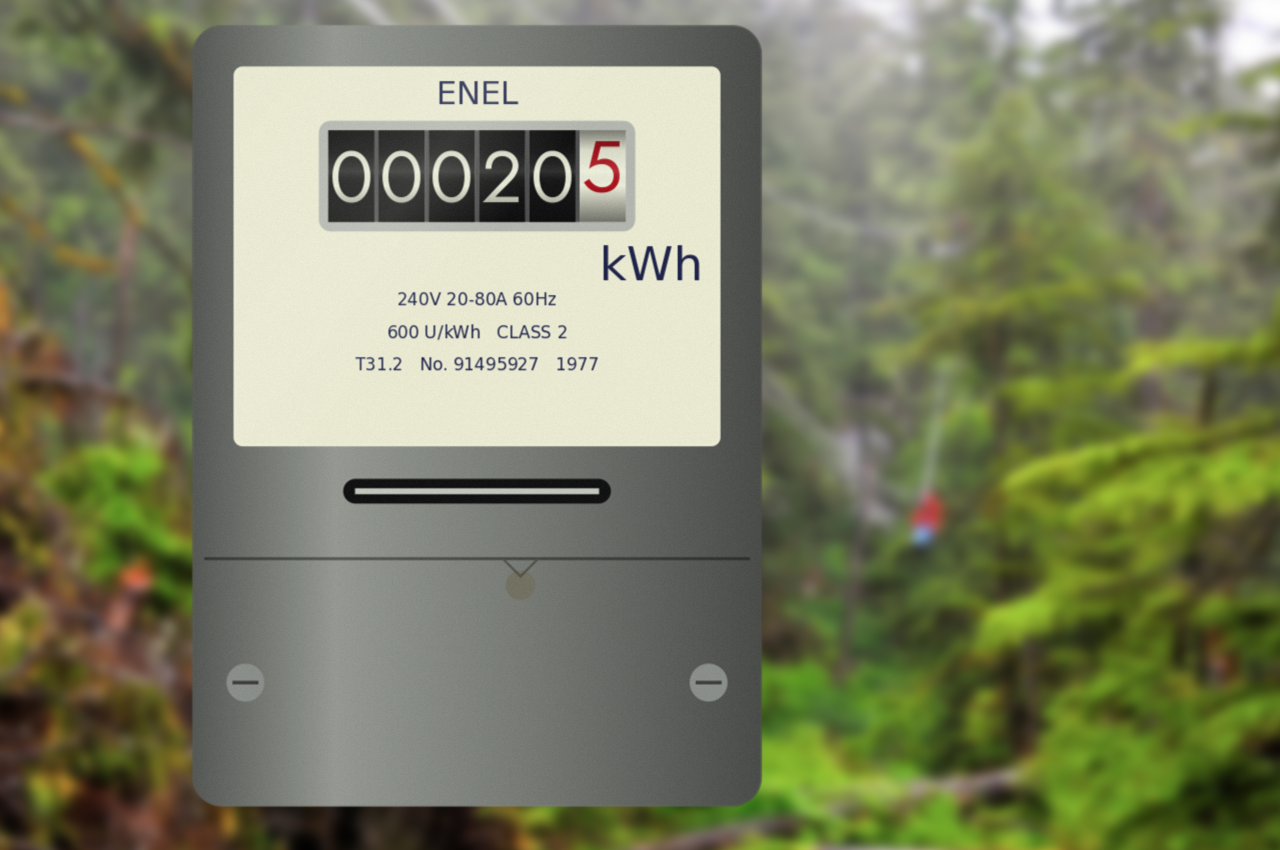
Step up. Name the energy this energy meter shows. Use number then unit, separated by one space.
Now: 20.5 kWh
